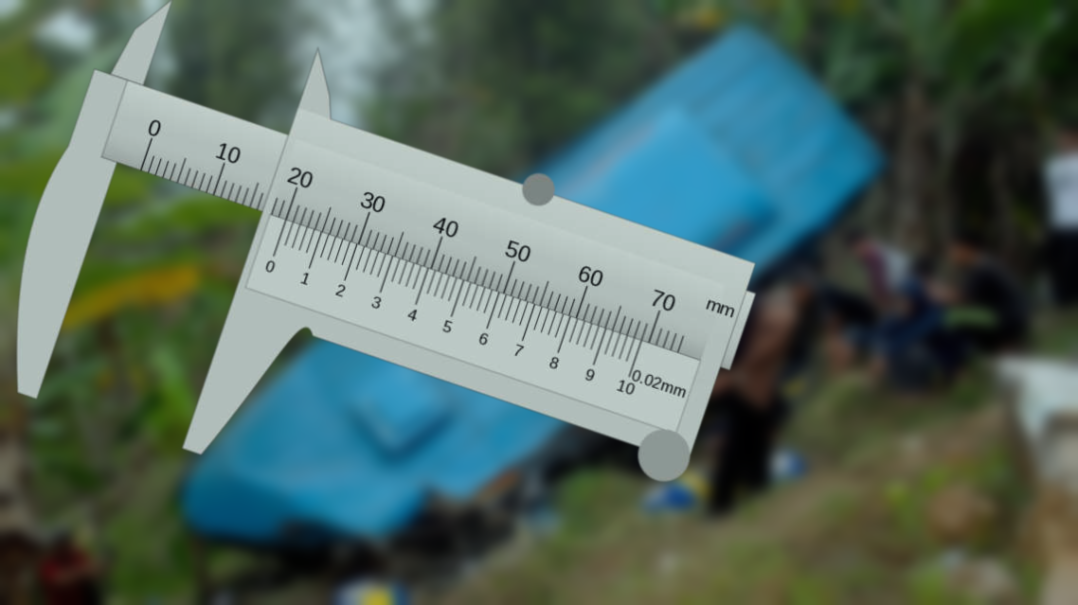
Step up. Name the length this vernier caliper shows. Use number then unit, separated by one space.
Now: 20.0 mm
